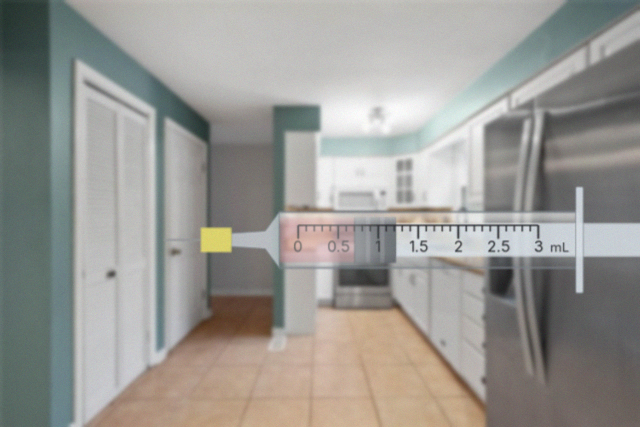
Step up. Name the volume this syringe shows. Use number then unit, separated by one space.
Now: 0.7 mL
